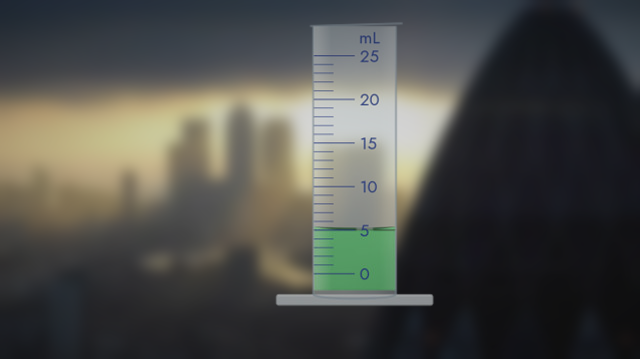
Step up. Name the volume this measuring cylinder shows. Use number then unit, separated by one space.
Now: 5 mL
